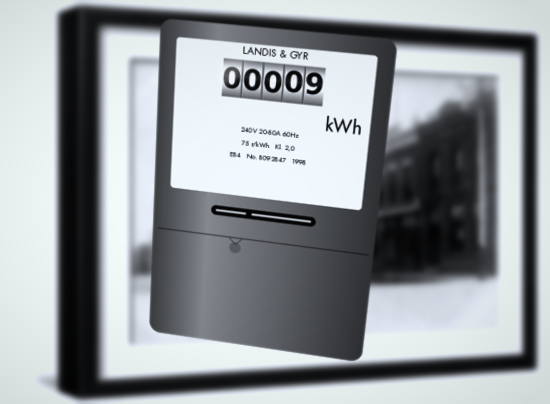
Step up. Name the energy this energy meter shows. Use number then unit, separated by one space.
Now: 9 kWh
